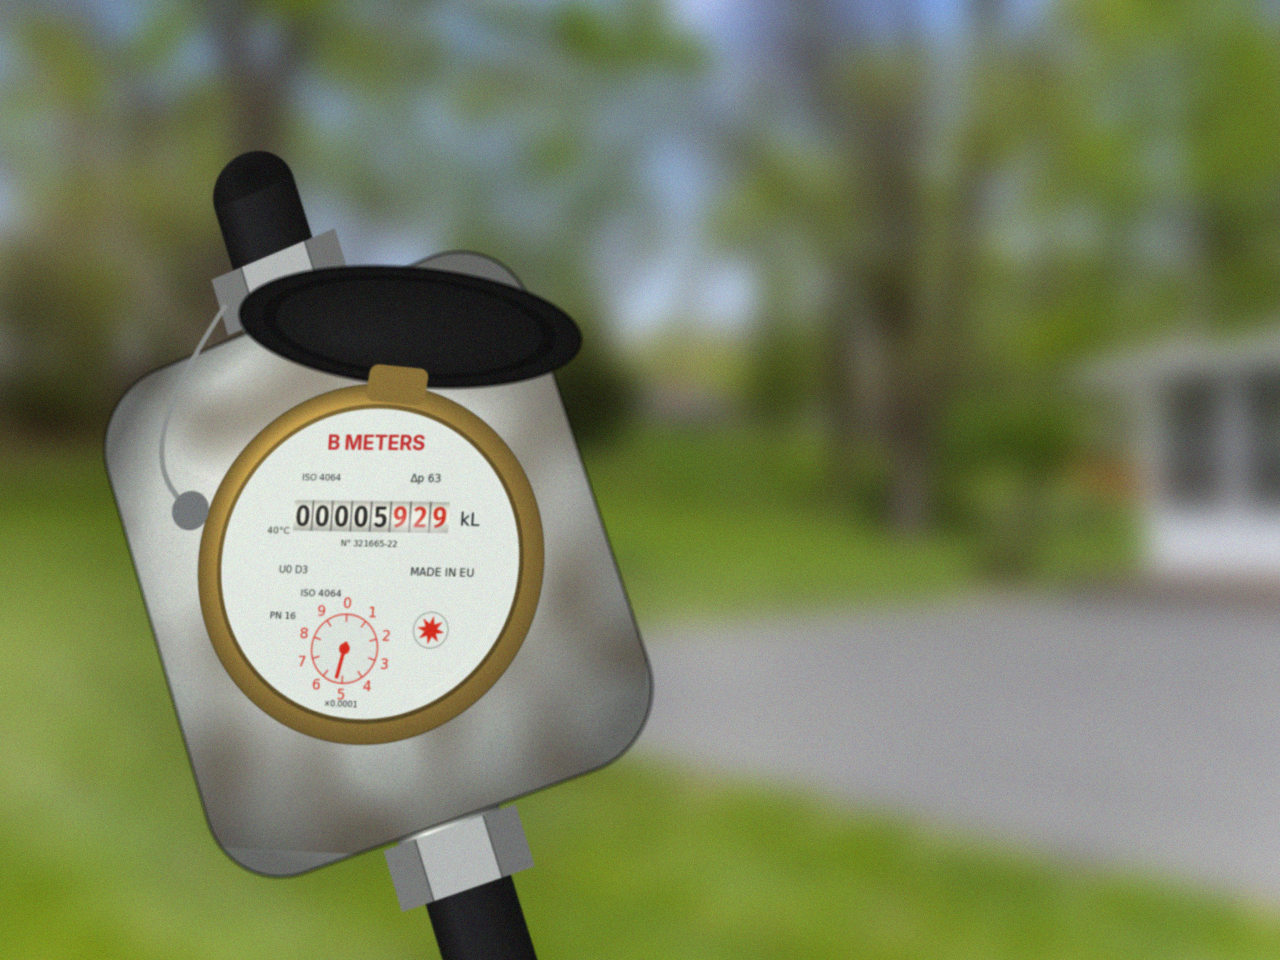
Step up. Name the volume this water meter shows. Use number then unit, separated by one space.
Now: 5.9295 kL
